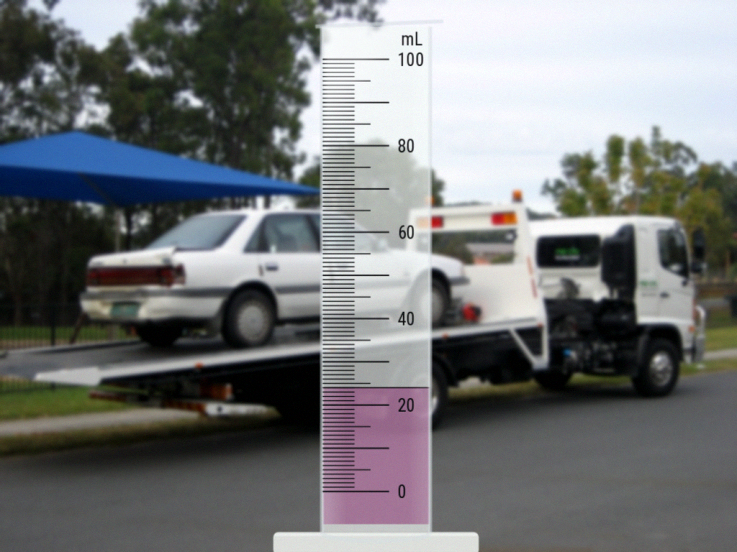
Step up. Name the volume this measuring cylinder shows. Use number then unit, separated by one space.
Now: 24 mL
